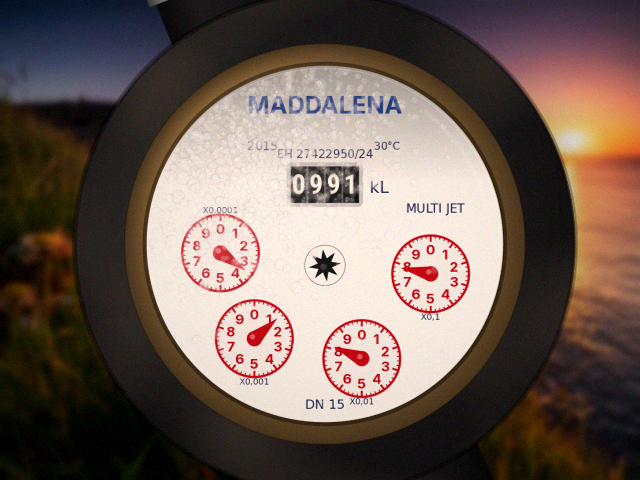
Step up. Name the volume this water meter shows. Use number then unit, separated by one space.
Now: 991.7813 kL
